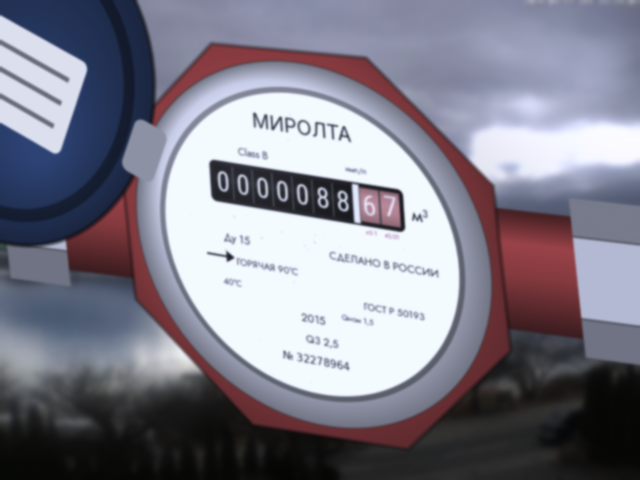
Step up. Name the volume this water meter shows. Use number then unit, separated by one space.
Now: 88.67 m³
